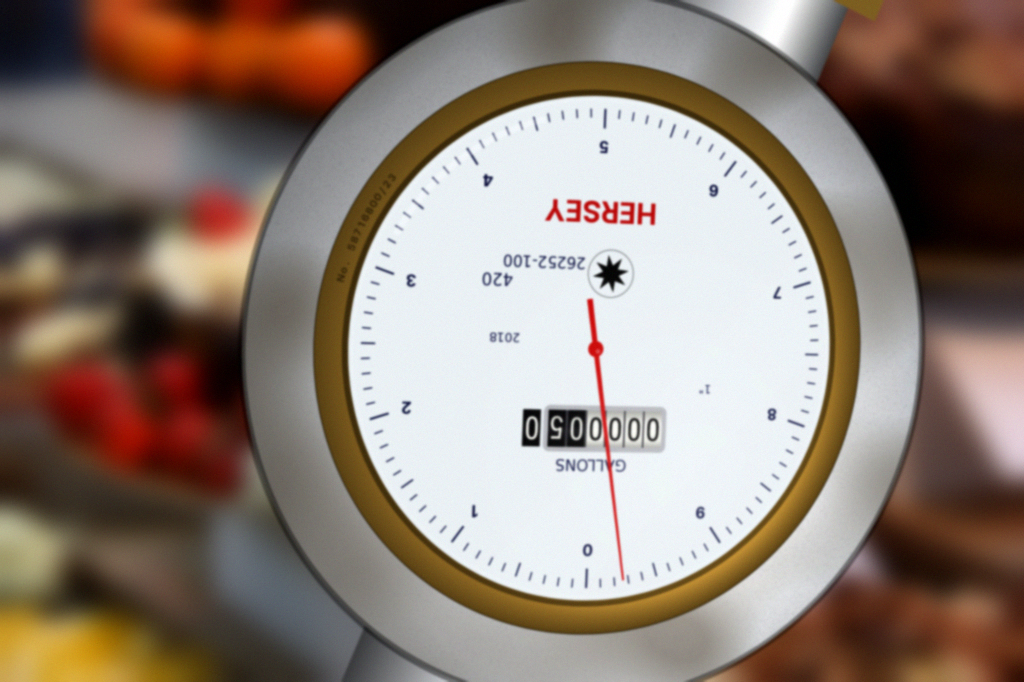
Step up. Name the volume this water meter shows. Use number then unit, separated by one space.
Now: 49.7 gal
